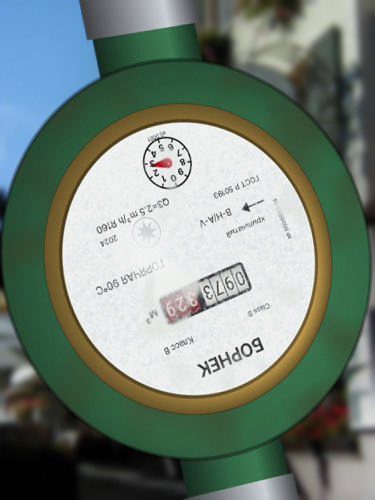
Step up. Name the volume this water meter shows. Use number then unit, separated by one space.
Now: 973.3292 m³
